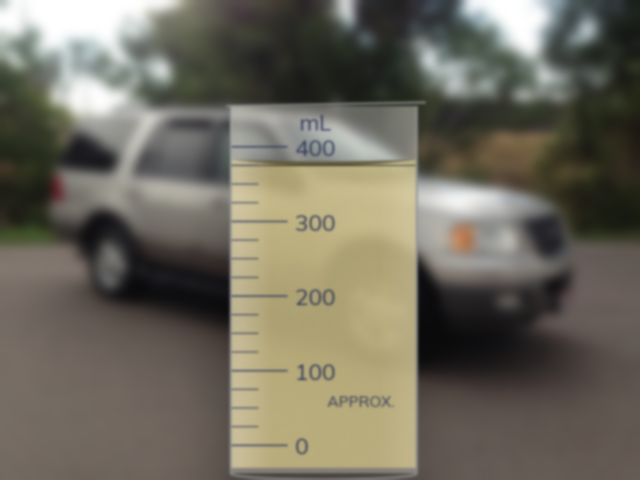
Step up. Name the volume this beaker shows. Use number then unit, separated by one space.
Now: 375 mL
